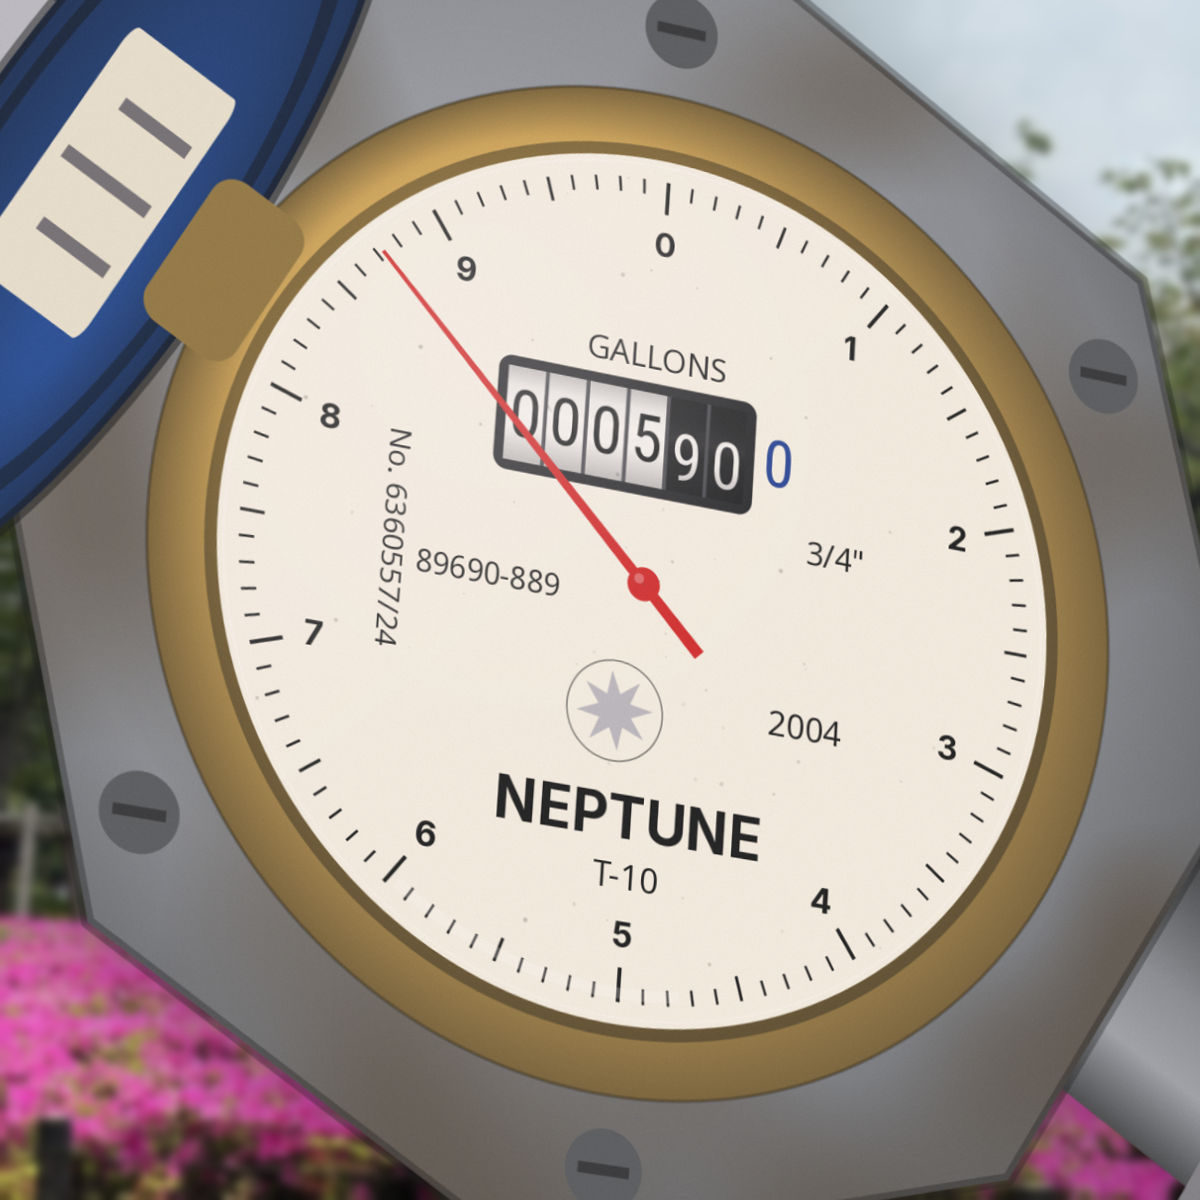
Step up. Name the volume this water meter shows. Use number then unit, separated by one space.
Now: 5898.7 gal
